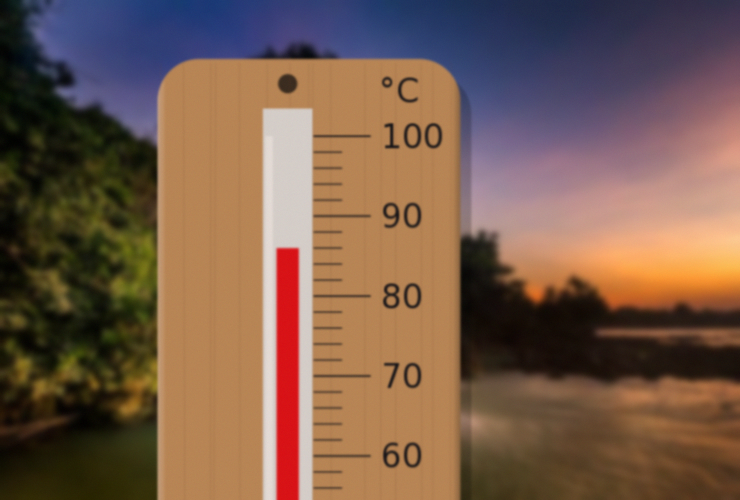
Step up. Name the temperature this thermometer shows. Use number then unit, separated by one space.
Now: 86 °C
